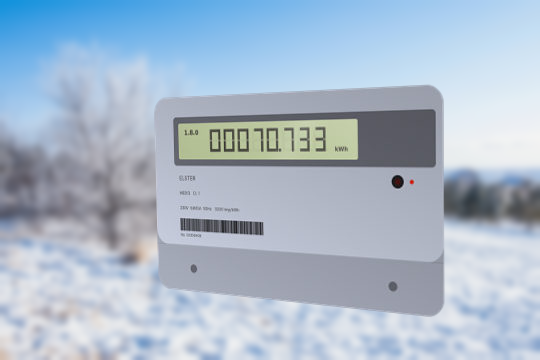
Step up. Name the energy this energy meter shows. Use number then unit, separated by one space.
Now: 70.733 kWh
